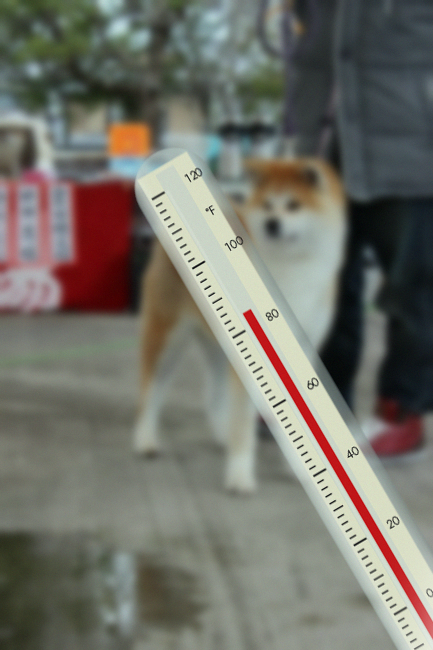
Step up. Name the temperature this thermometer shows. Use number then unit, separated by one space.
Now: 84 °F
